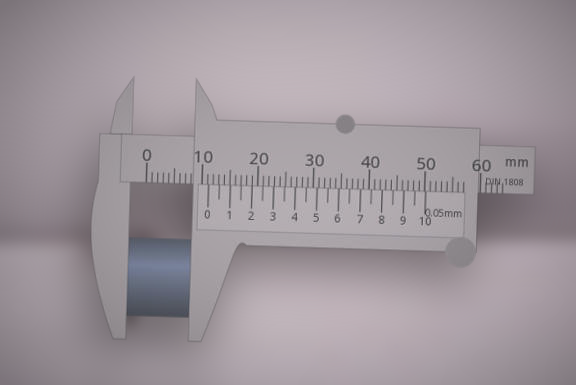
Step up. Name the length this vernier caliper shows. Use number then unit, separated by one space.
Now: 11.2 mm
